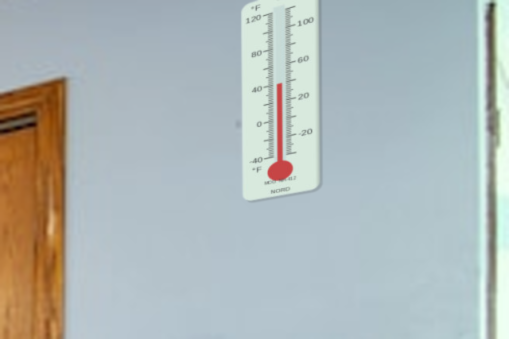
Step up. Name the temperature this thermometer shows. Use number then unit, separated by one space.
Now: 40 °F
